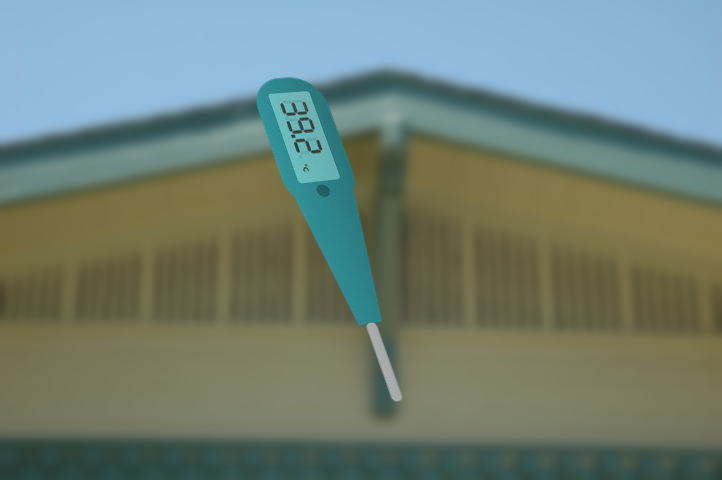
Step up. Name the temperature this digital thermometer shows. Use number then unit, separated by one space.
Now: 39.2 °C
